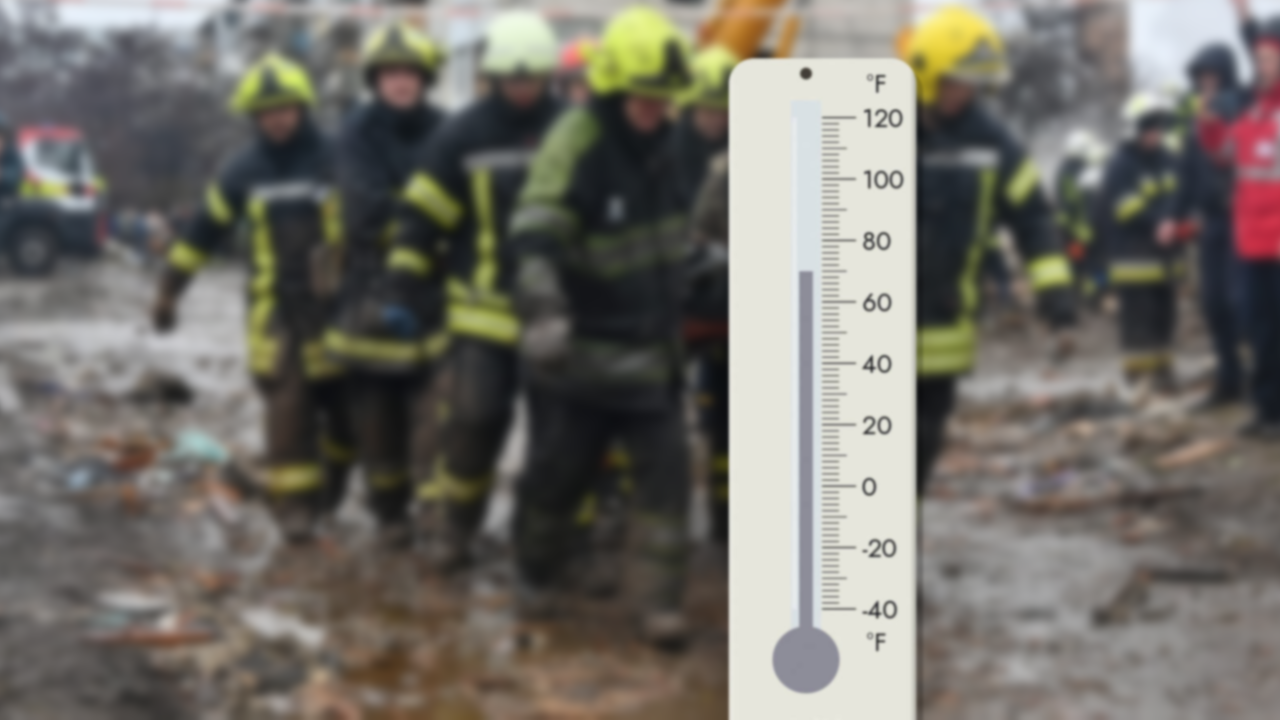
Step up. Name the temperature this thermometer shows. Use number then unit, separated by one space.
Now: 70 °F
